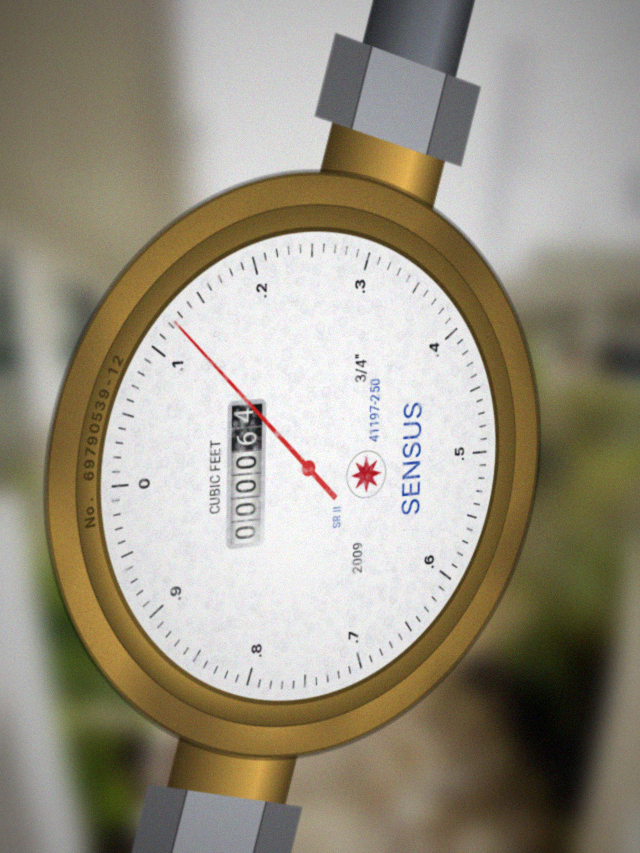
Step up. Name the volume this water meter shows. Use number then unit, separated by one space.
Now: 64.12 ft³
